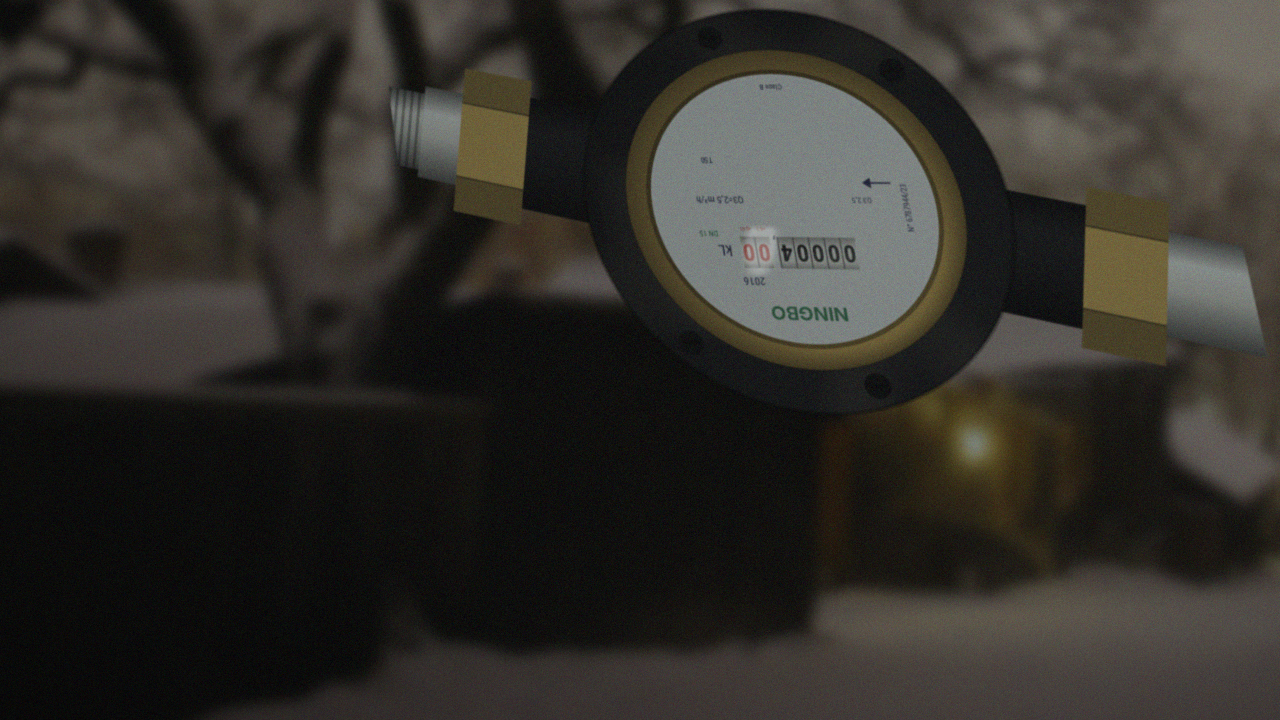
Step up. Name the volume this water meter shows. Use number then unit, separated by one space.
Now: 4.00 kL
